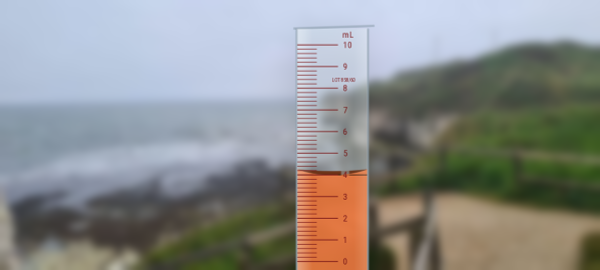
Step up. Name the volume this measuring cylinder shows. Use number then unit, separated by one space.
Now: 4 mL
